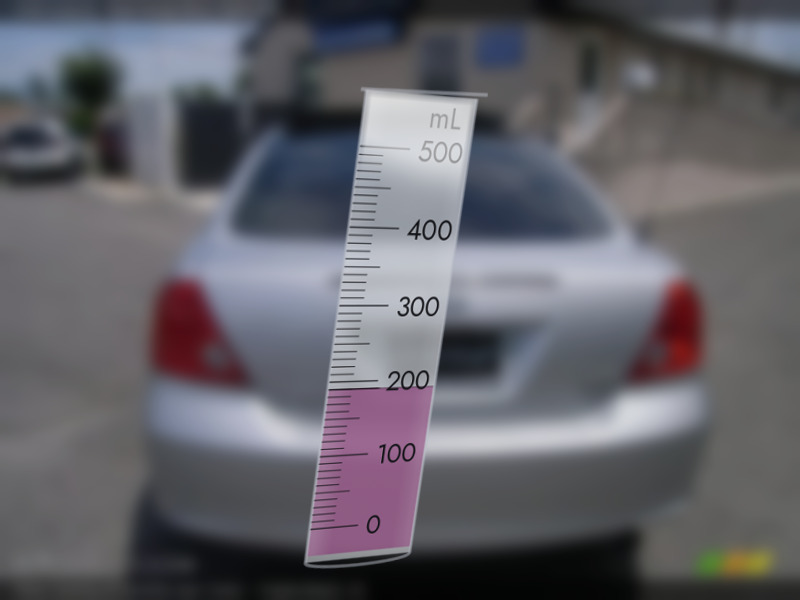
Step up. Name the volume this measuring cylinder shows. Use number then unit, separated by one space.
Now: 190 mL
